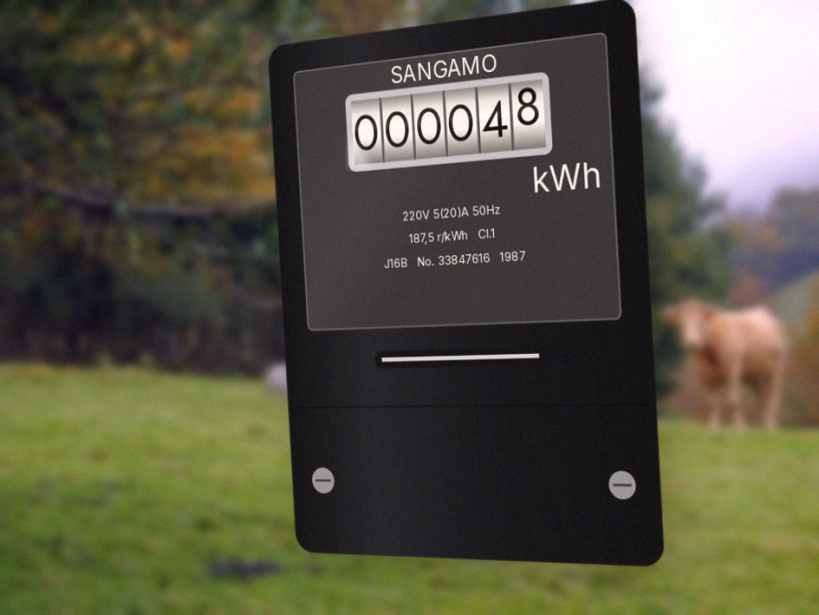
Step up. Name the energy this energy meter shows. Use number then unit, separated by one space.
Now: 48 kWh
